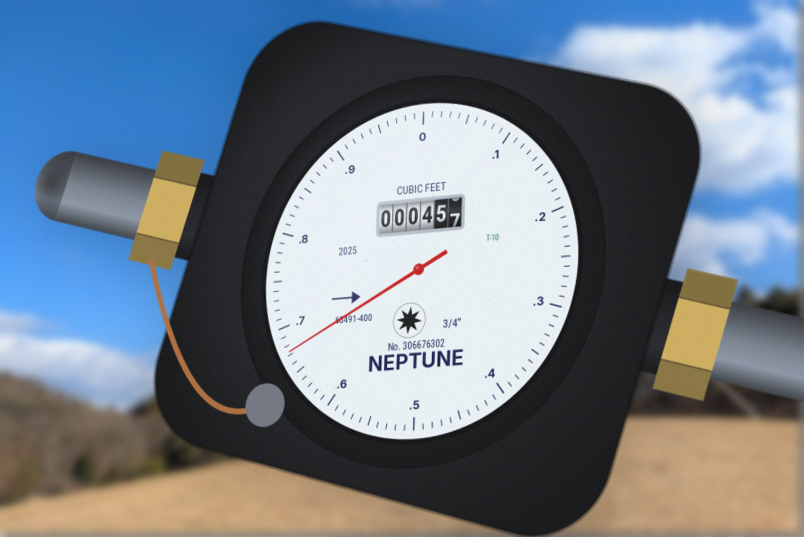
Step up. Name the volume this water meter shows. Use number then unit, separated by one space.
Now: 456.67 ft³
